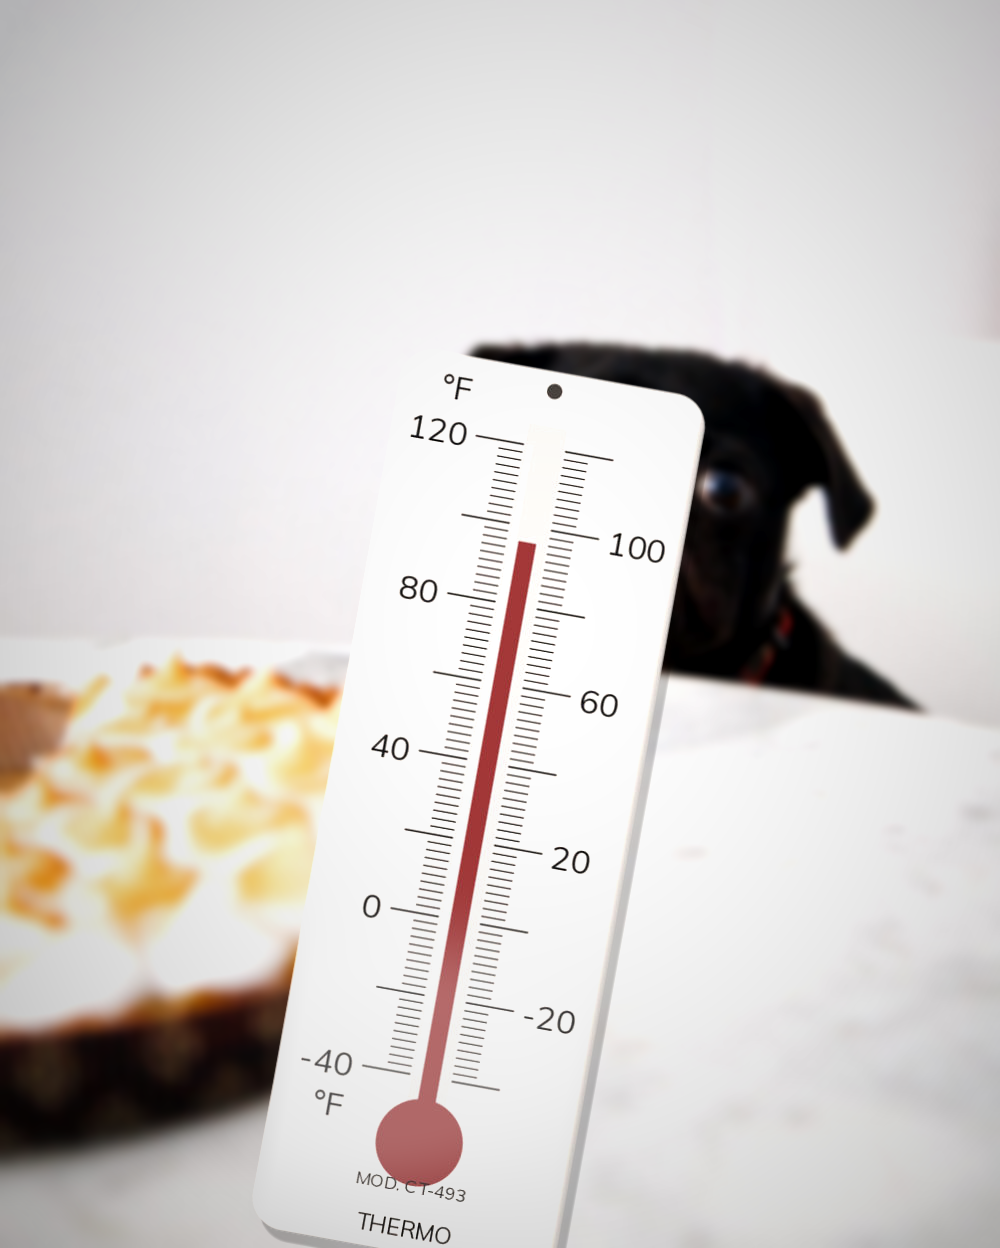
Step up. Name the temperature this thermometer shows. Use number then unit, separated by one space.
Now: 96 °F
